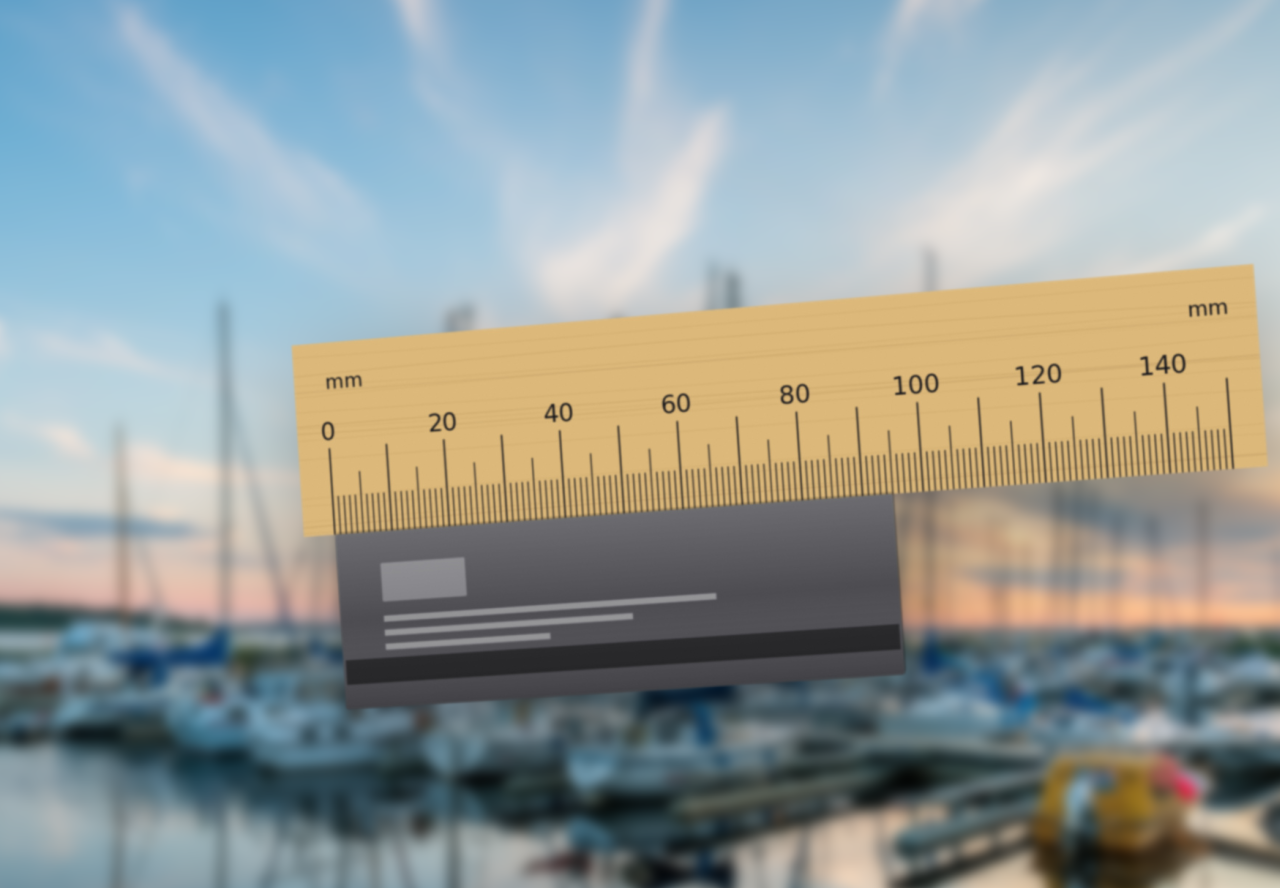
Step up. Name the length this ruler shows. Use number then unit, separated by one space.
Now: 95 mm
